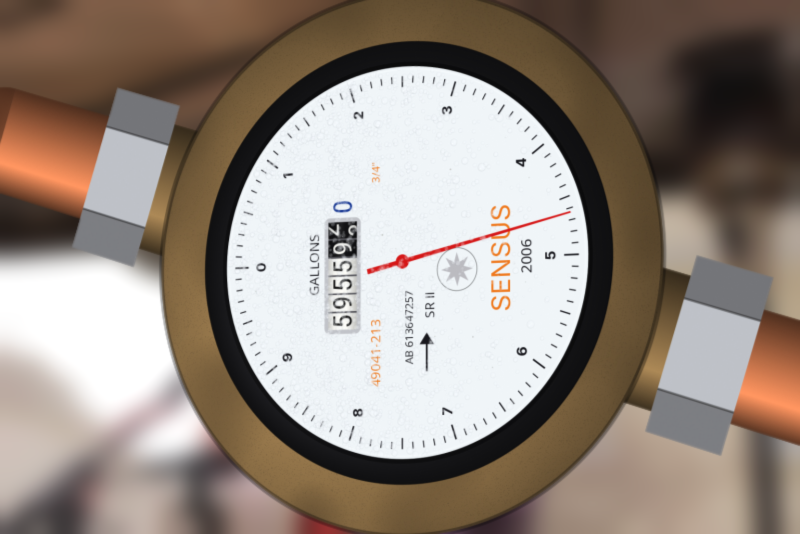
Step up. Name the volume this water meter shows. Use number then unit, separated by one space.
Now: 5955924.6 gal
